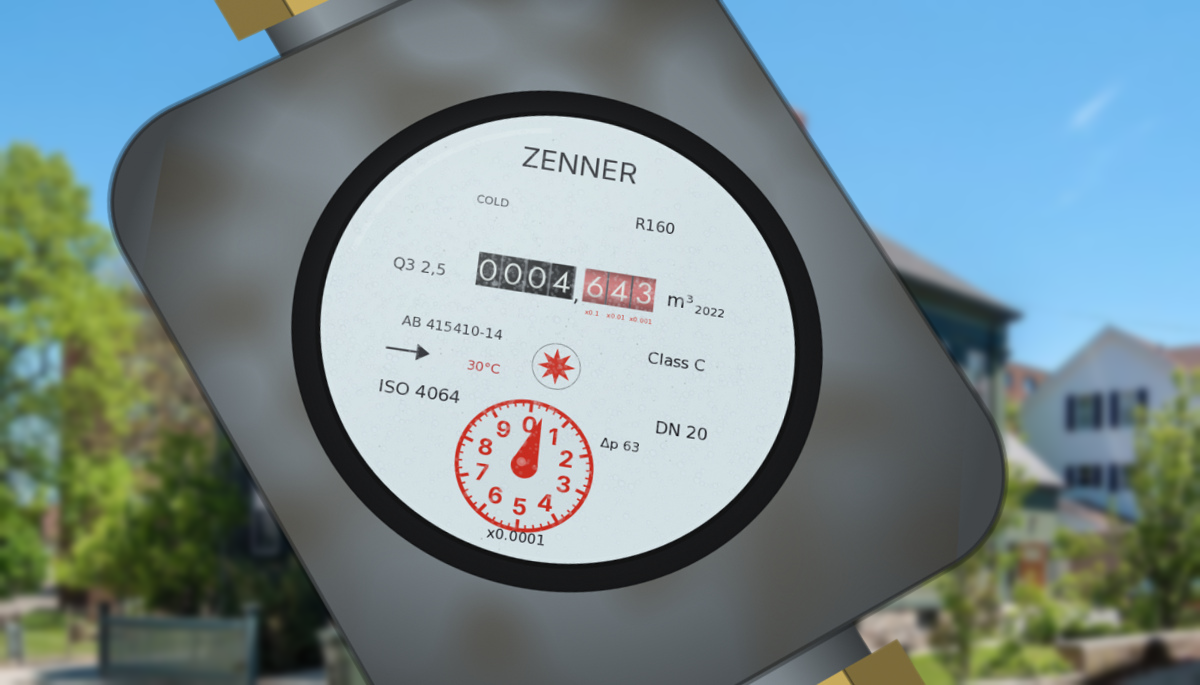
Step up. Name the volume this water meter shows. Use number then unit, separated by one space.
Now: 4.6430 m³
